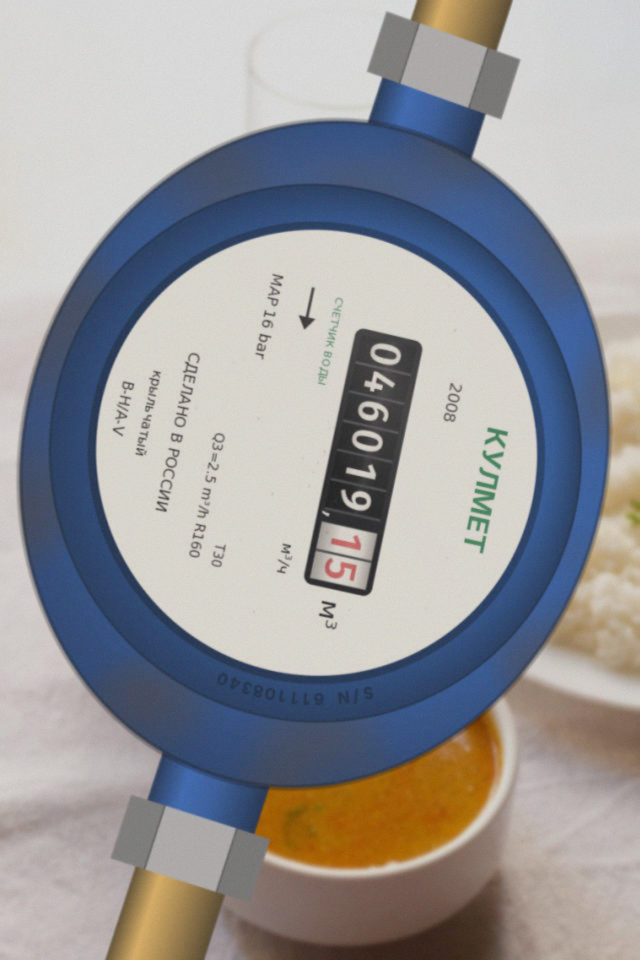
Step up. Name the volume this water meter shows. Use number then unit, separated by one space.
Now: 46019.15 m³
